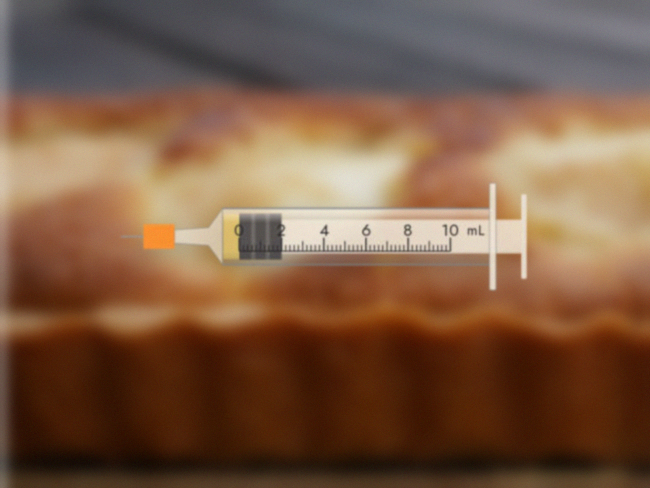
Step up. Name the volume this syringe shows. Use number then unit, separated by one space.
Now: 0 mL
